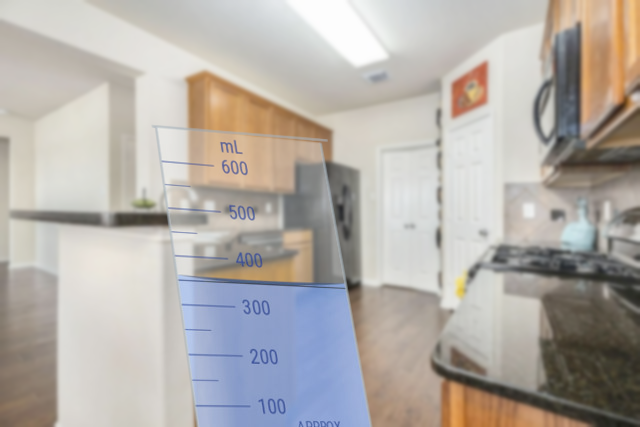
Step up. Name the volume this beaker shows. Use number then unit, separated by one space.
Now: 350 mL
